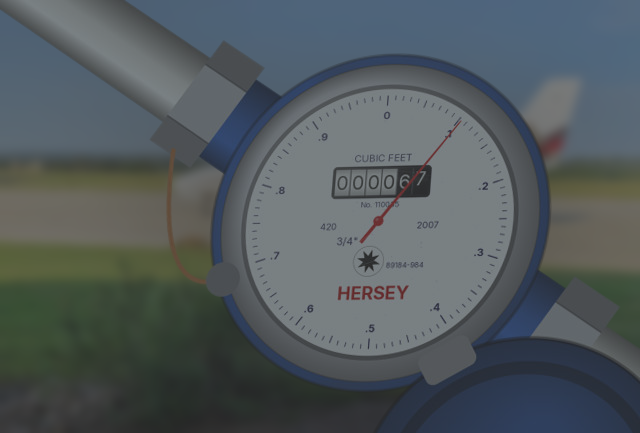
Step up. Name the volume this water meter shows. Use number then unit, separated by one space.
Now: 67.10 ft³
